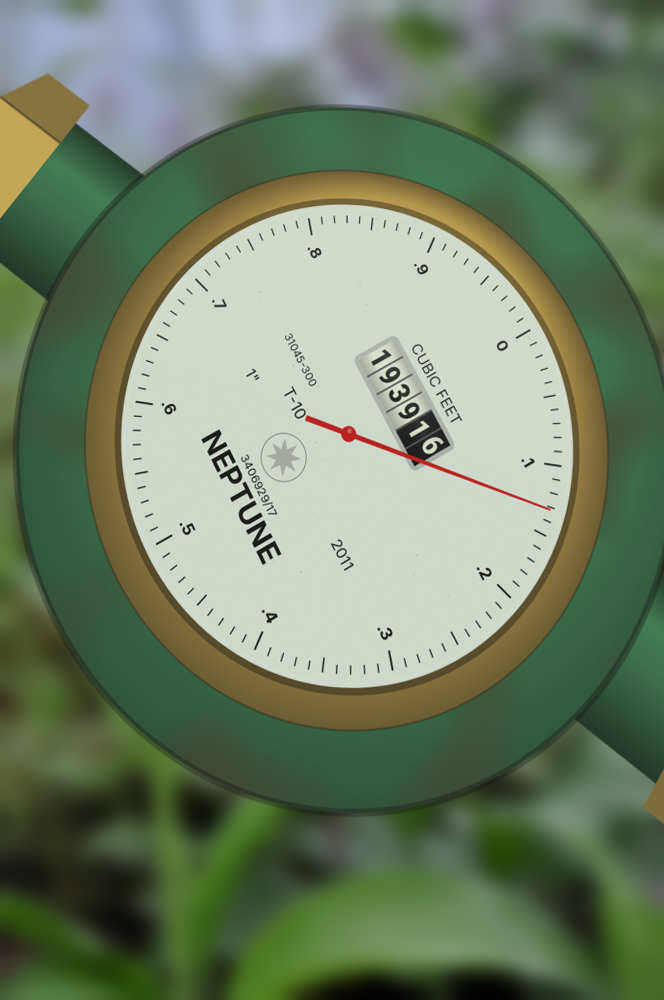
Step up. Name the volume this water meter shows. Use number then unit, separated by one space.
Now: 193916.13 ft³
